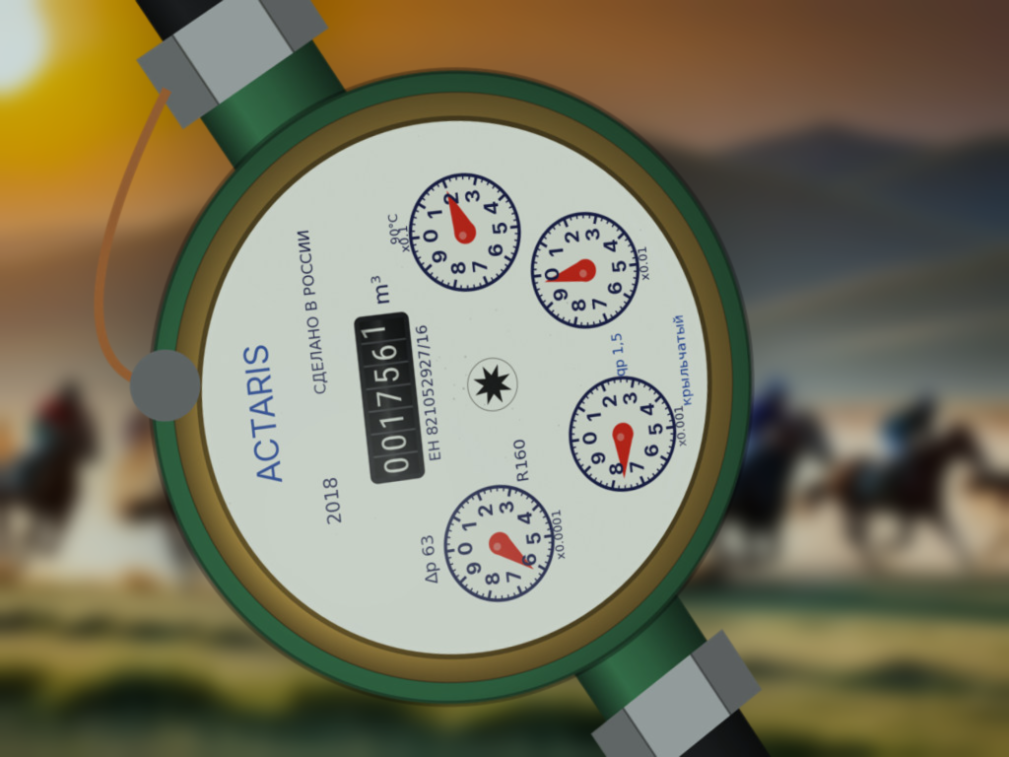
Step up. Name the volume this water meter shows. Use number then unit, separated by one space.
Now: 17561.1976 m³
